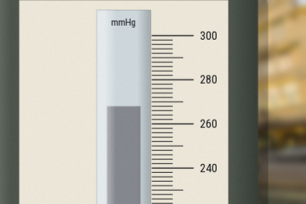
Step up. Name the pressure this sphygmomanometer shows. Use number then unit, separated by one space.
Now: 268 mmHg
